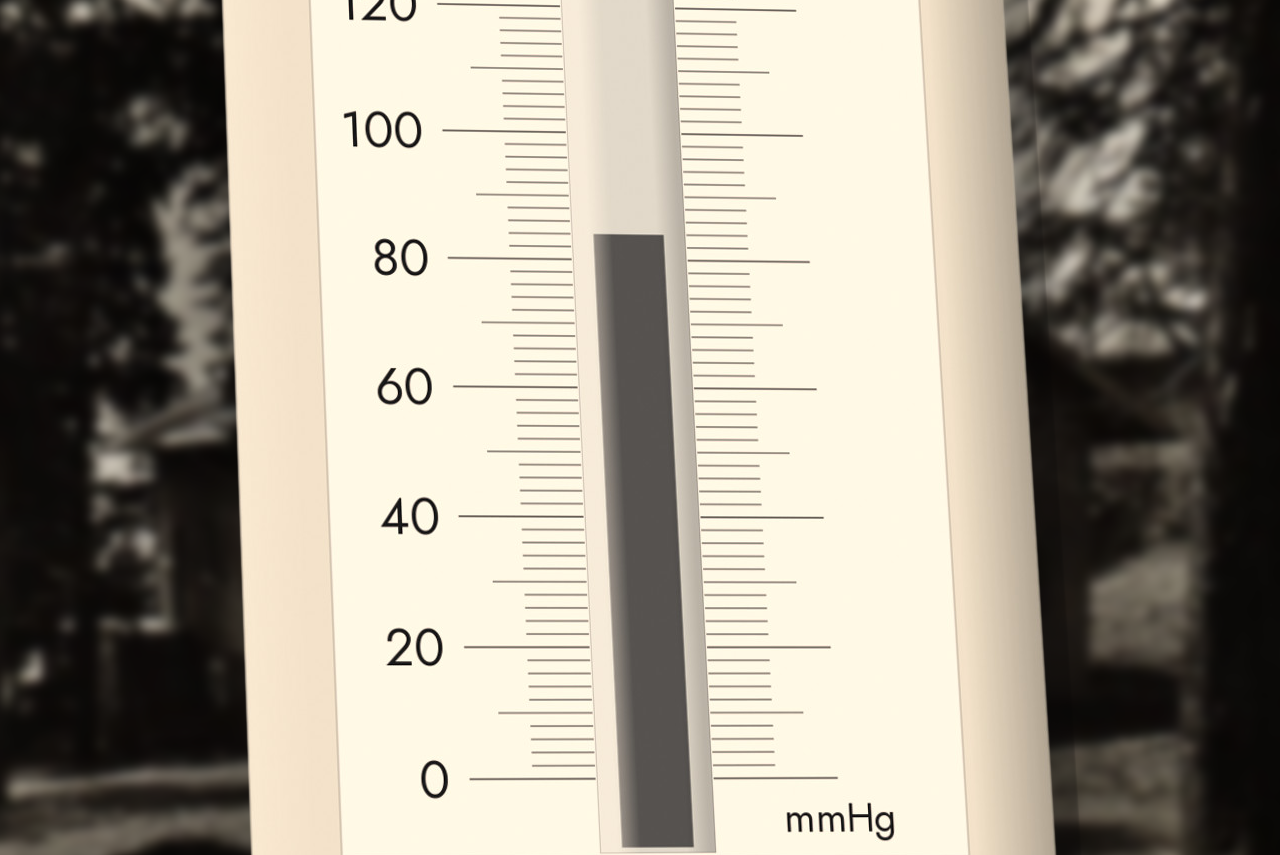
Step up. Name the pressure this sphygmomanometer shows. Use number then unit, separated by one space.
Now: 84 mmHg
